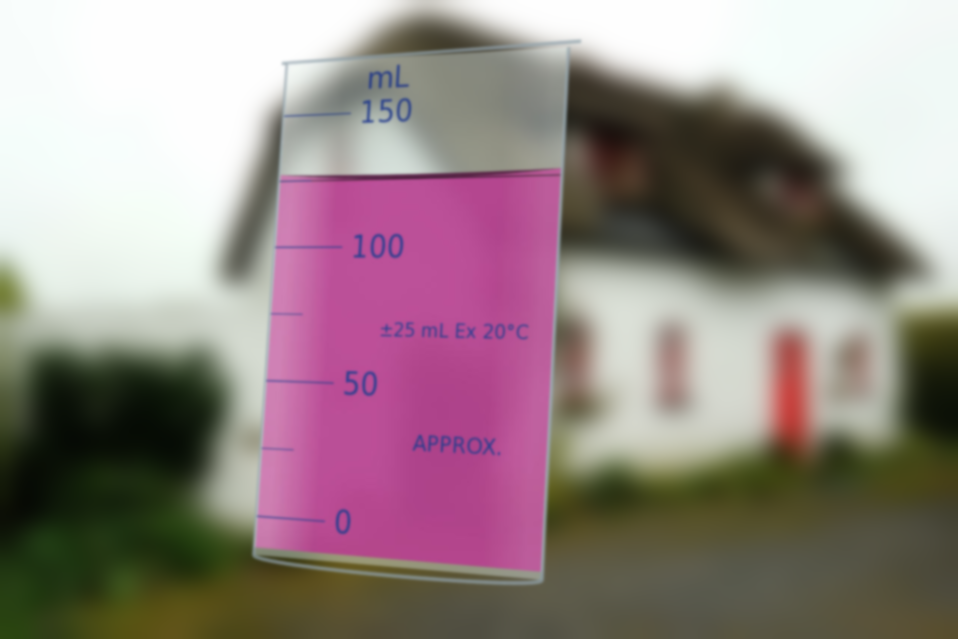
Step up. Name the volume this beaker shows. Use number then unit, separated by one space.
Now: 125 mL
